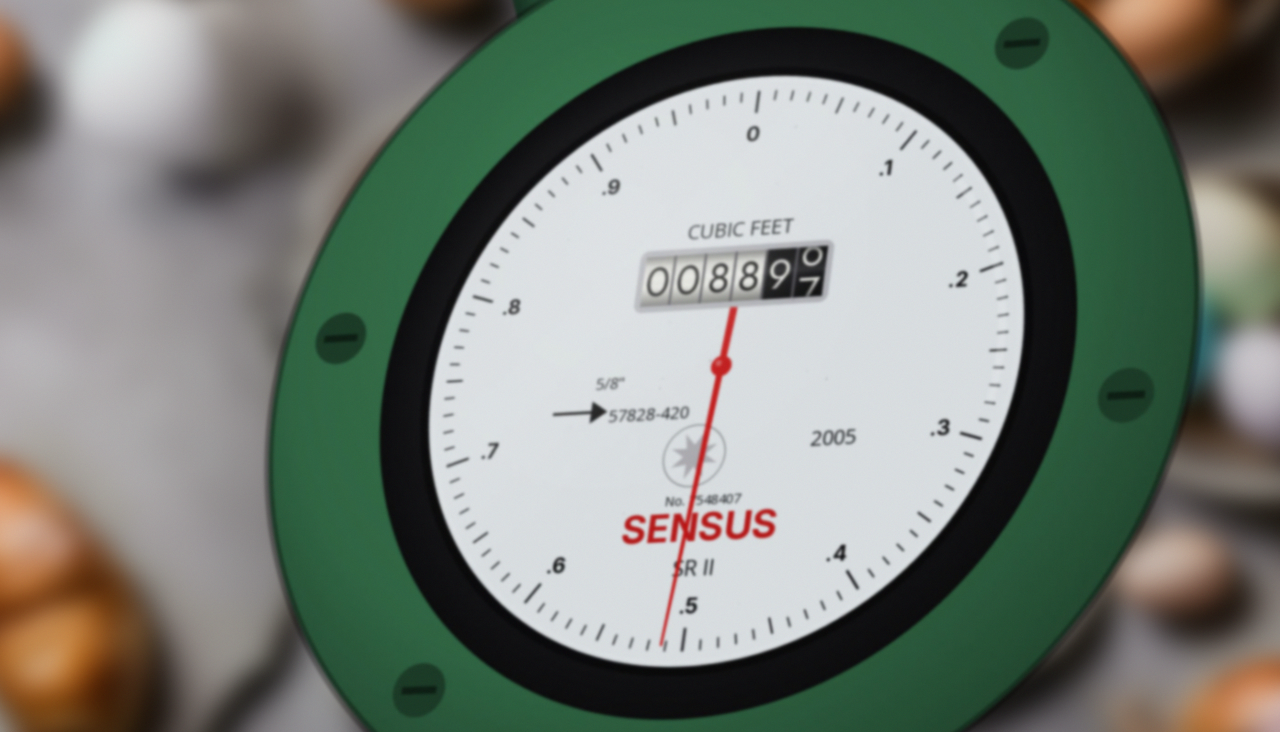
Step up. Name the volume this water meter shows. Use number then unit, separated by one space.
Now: 8896.51 ft³
